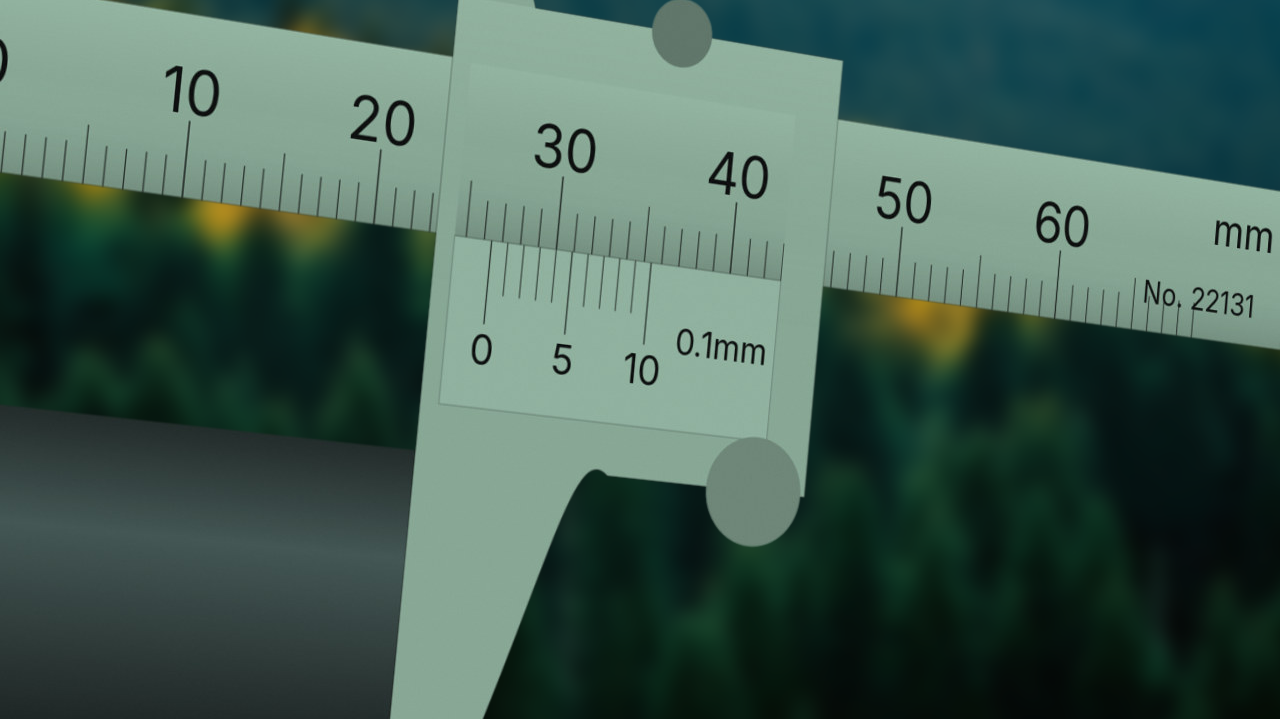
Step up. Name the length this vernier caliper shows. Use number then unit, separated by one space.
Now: 26.4 mm
